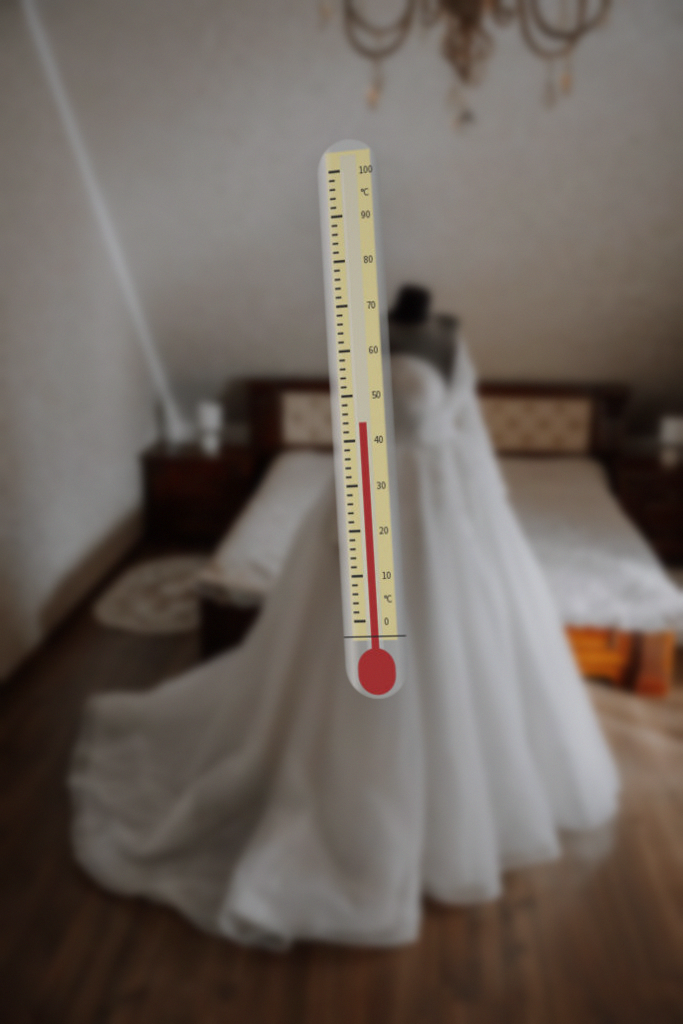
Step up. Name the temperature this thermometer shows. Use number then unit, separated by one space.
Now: 44 °C
